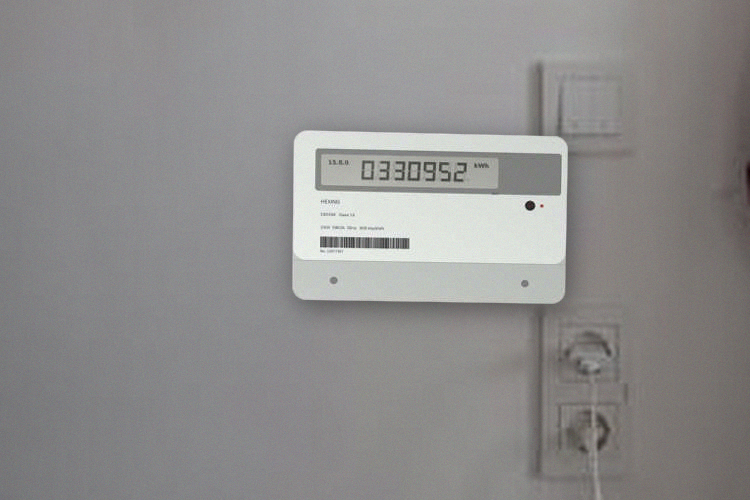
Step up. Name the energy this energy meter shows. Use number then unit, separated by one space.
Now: 330952 kWh
